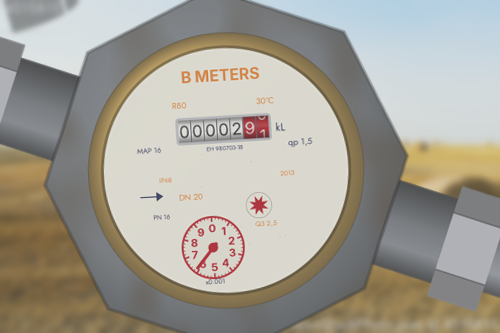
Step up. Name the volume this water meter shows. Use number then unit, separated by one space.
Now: 2.906 kL
